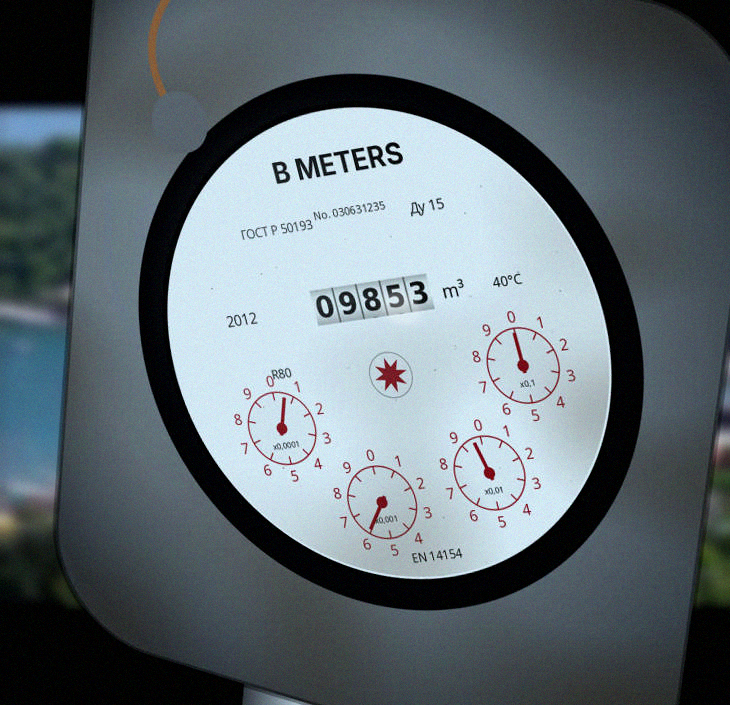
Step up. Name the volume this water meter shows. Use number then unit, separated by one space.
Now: 9852.9960 m³
